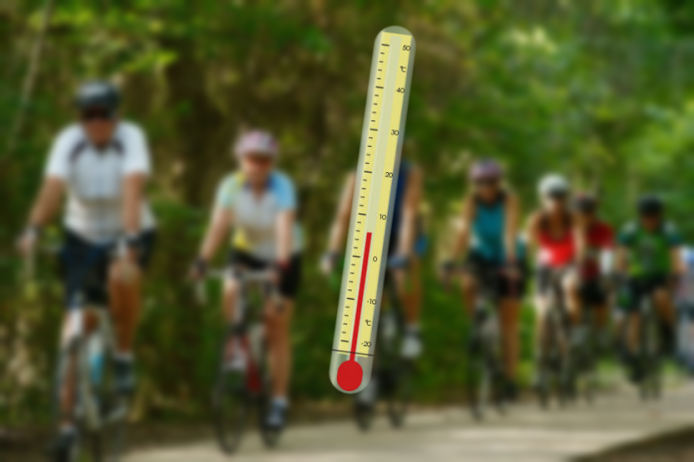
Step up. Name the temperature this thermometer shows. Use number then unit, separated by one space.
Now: 6 °C
